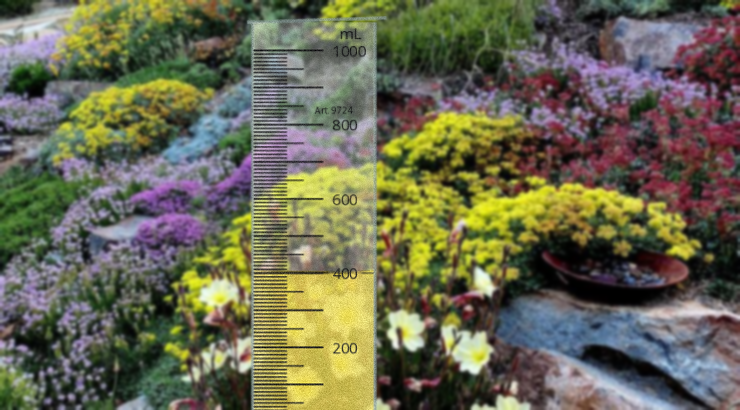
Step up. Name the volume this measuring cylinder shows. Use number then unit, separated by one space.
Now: 400 mL
